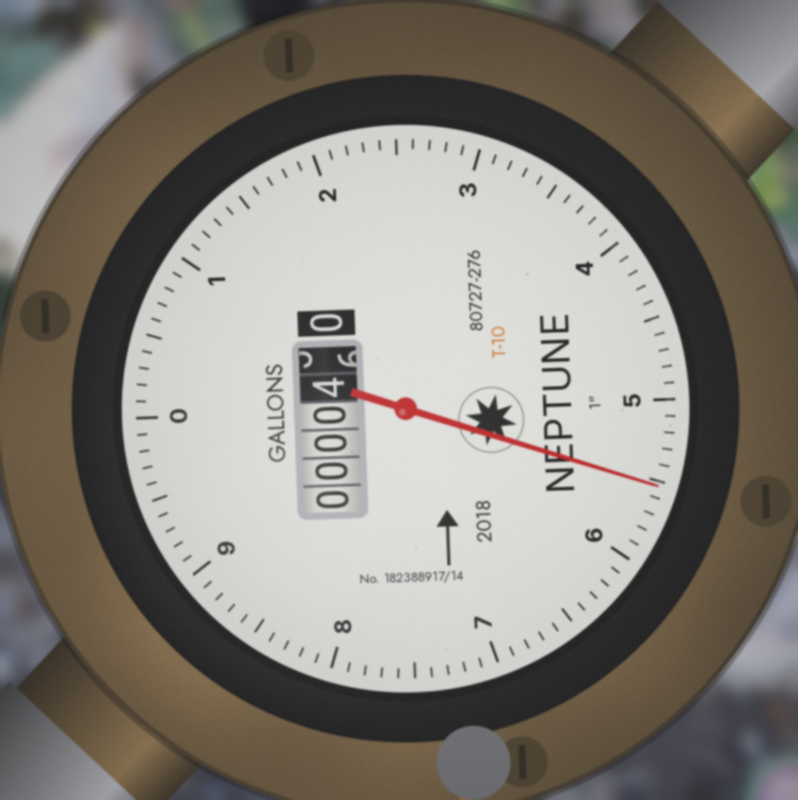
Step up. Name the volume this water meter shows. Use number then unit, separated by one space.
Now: 455.5 gal
